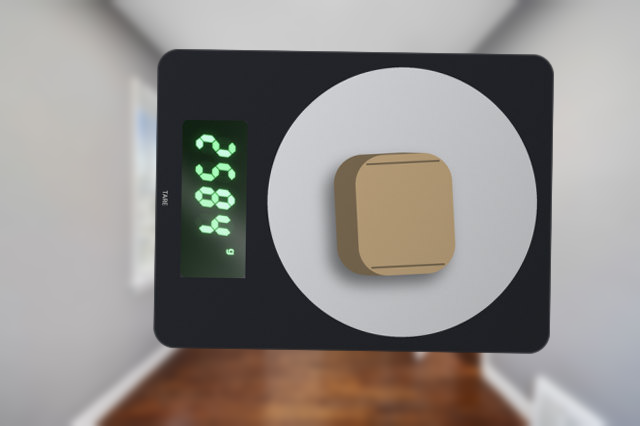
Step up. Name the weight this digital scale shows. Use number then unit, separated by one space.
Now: 2584 g
